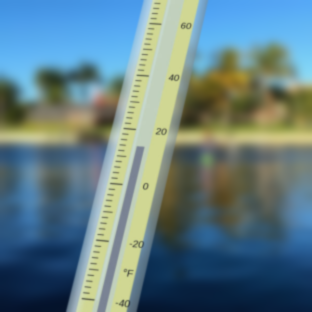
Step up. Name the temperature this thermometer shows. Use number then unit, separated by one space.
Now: 14 °F
